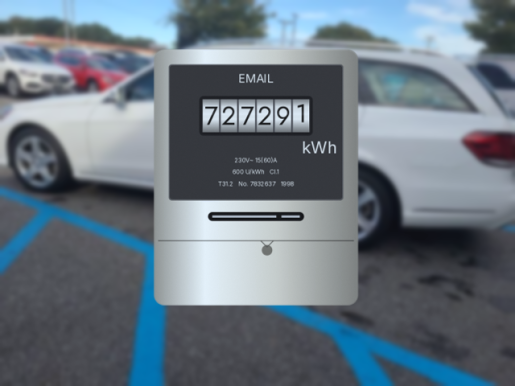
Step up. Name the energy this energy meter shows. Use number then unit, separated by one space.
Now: 727291 kWh
